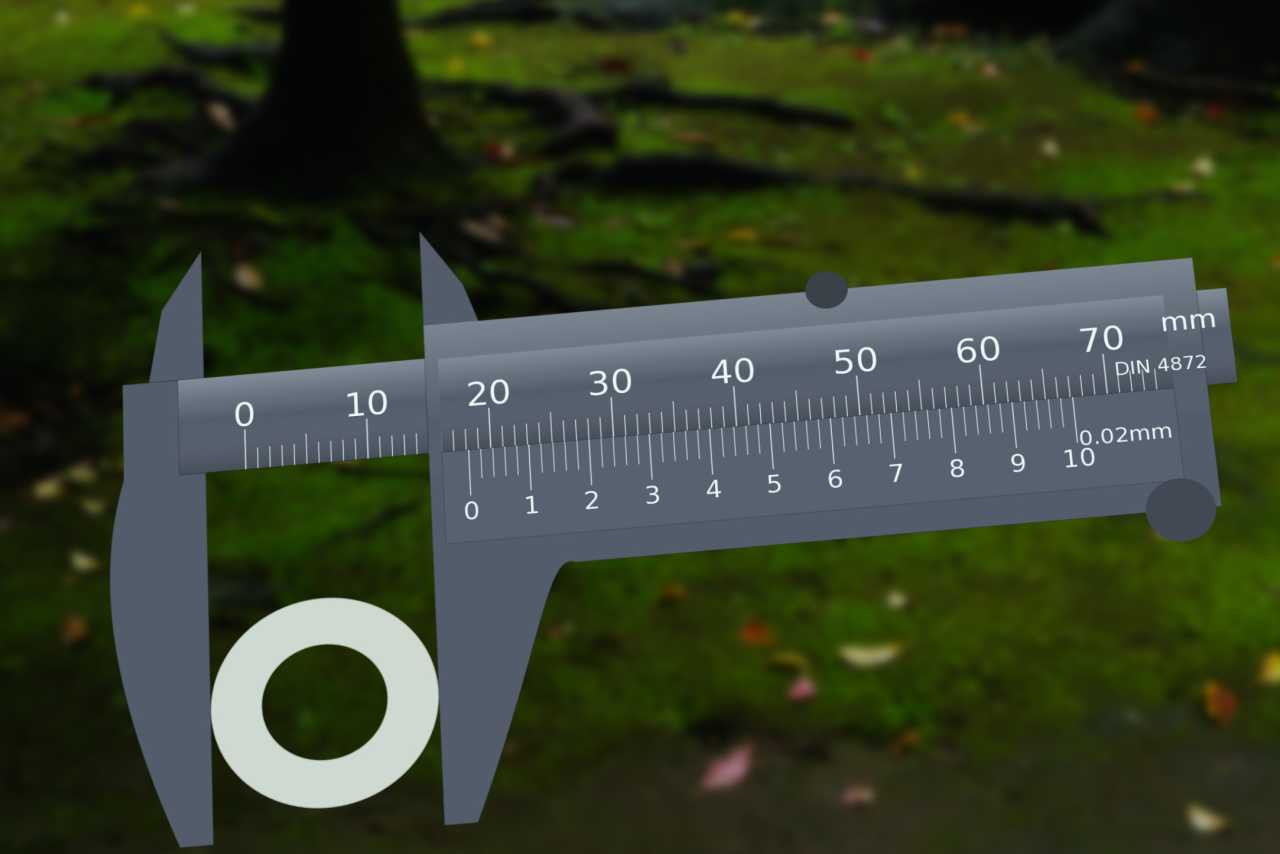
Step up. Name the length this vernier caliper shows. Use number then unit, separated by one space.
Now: 18.2 mm
